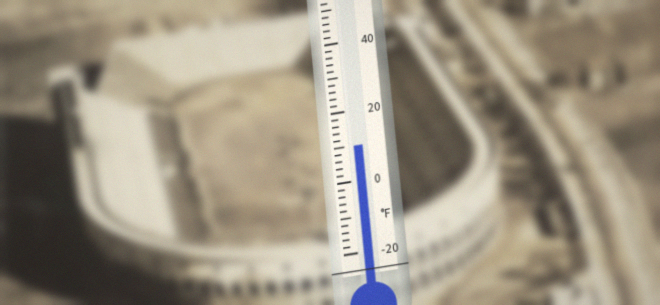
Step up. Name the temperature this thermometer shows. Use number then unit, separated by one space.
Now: 10 °F
